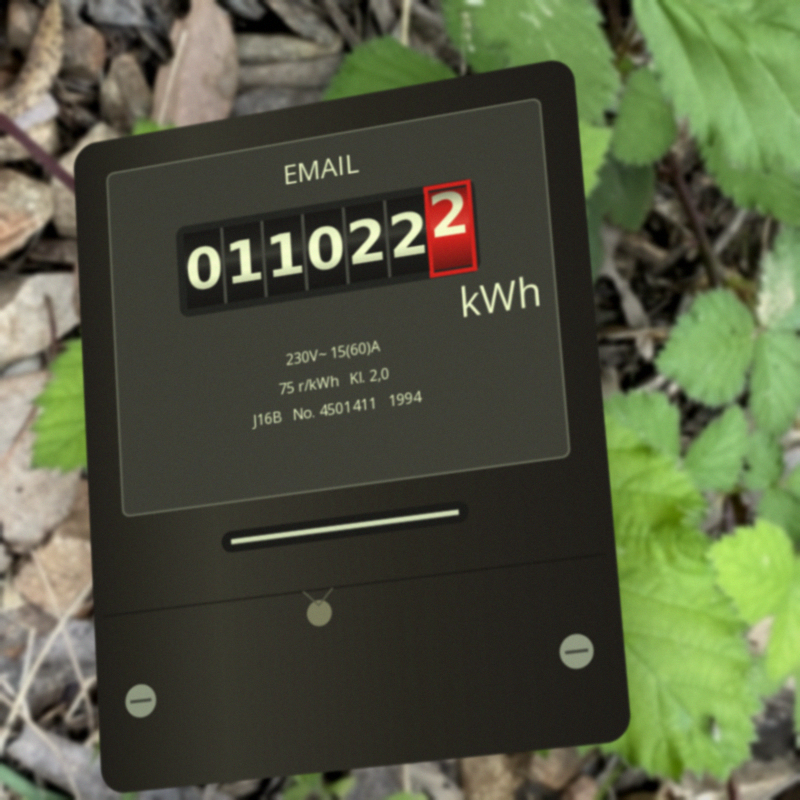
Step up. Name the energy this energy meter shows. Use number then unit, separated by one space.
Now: 11022.2 kWh
